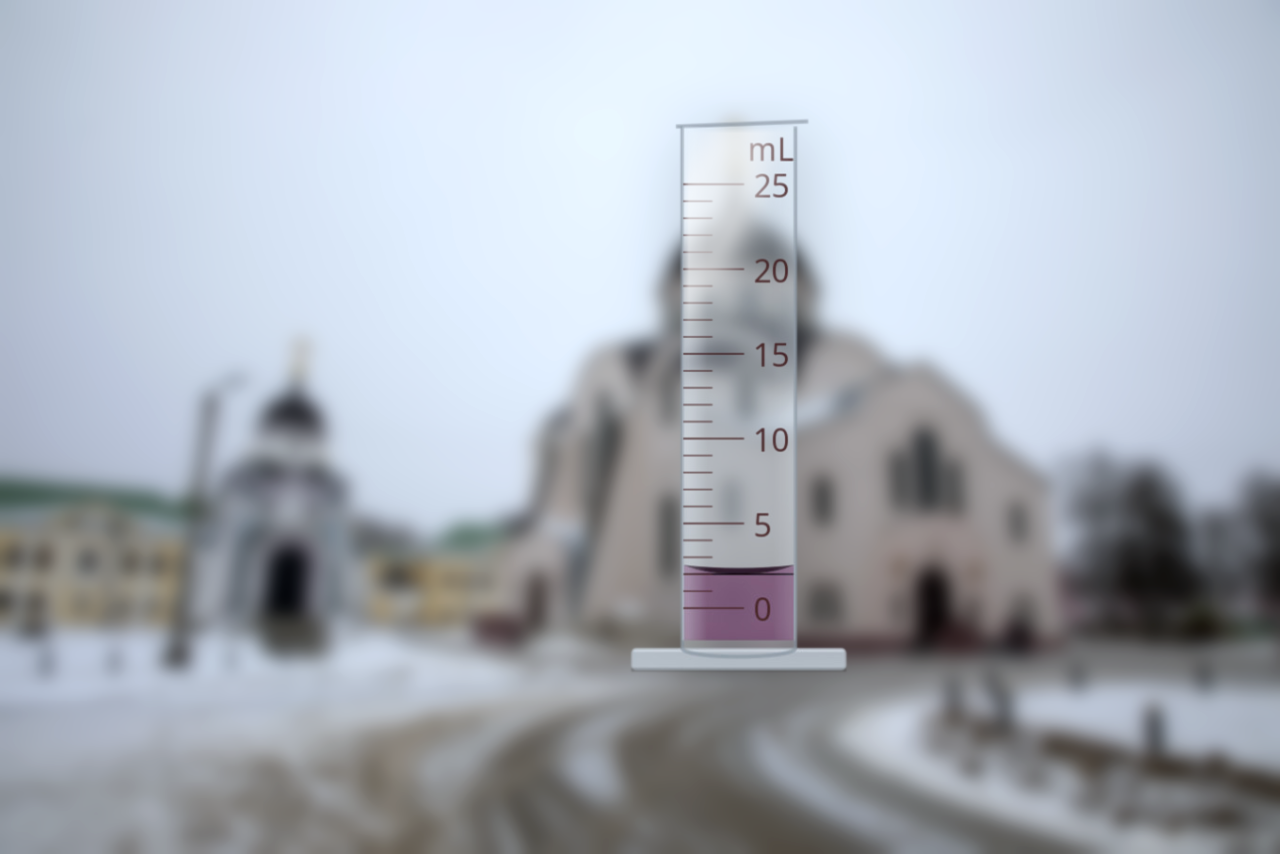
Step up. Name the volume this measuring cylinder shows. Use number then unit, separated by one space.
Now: 2 mL
